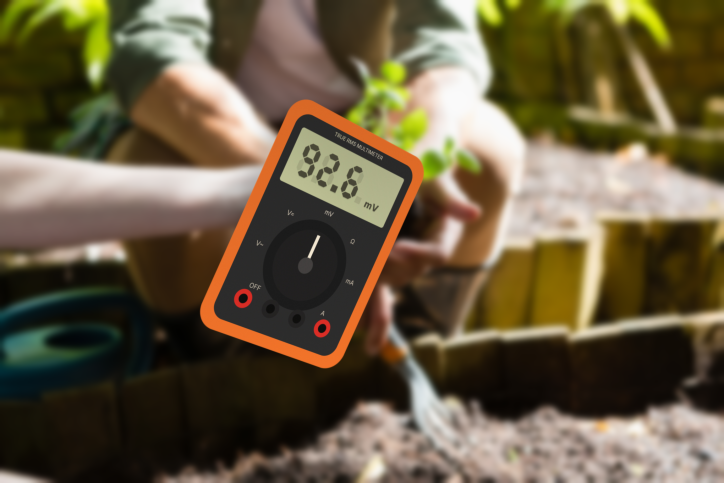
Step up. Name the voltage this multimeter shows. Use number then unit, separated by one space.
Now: 92.6 mV
